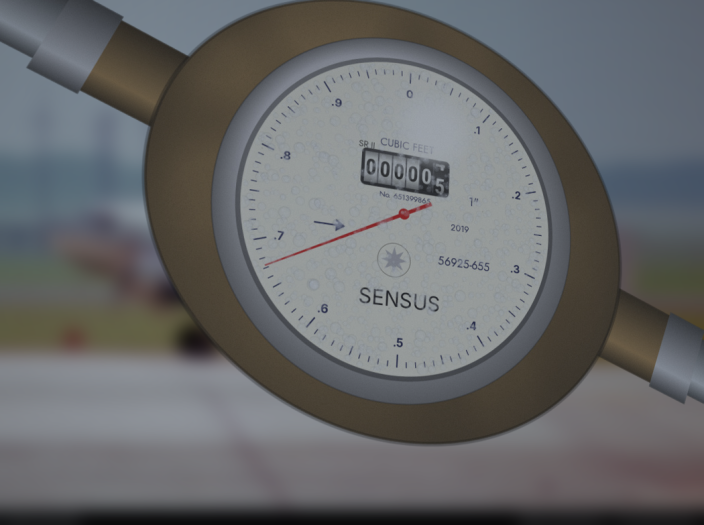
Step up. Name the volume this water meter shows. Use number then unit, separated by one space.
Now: 4.67 ft³
